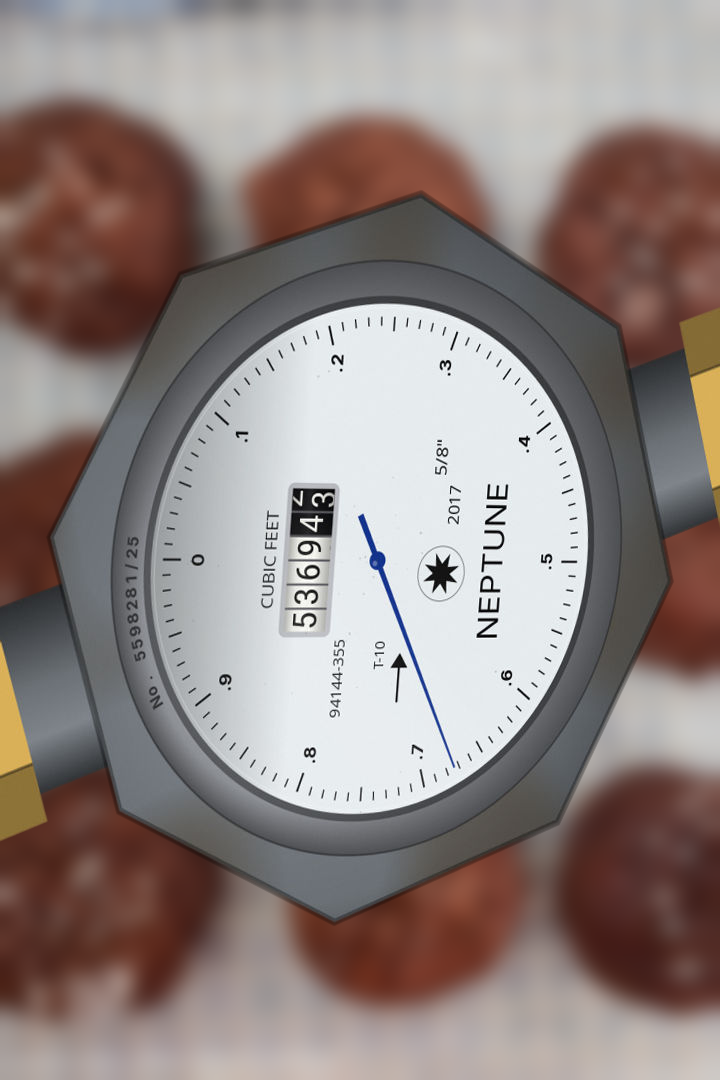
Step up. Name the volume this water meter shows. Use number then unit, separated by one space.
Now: 536942.67 ft³
